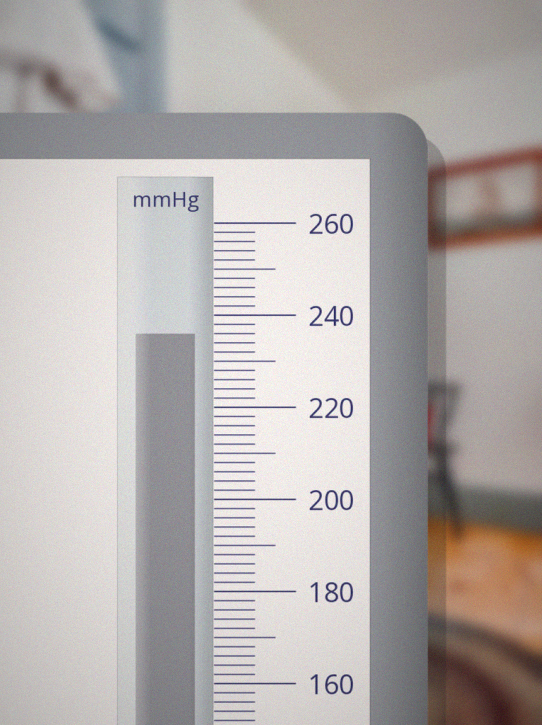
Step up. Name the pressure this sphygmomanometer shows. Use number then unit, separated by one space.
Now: 236 mmHg
